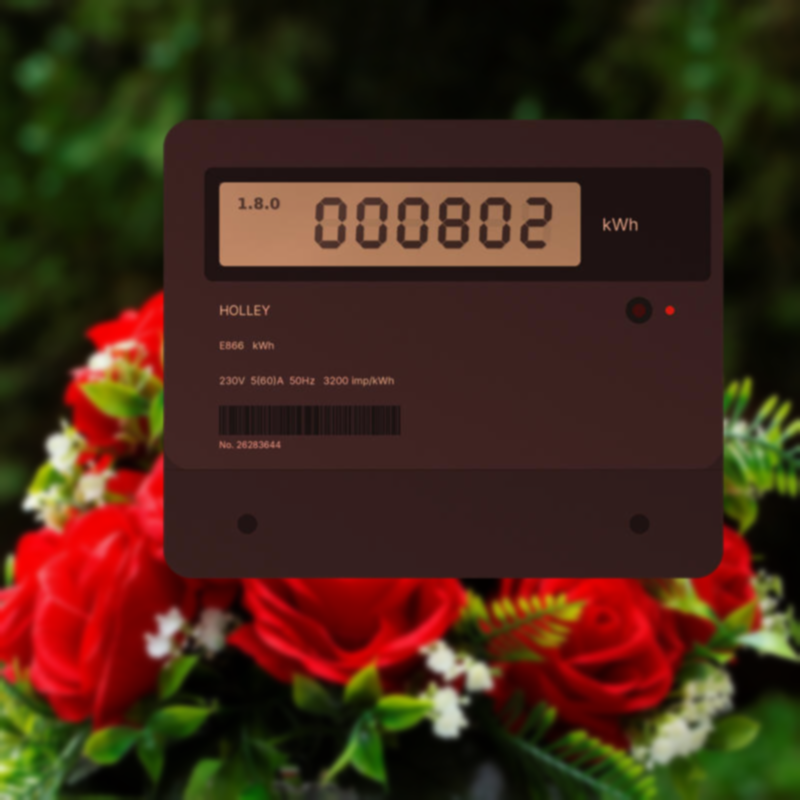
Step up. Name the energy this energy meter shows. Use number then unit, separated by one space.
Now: 802 kWh
